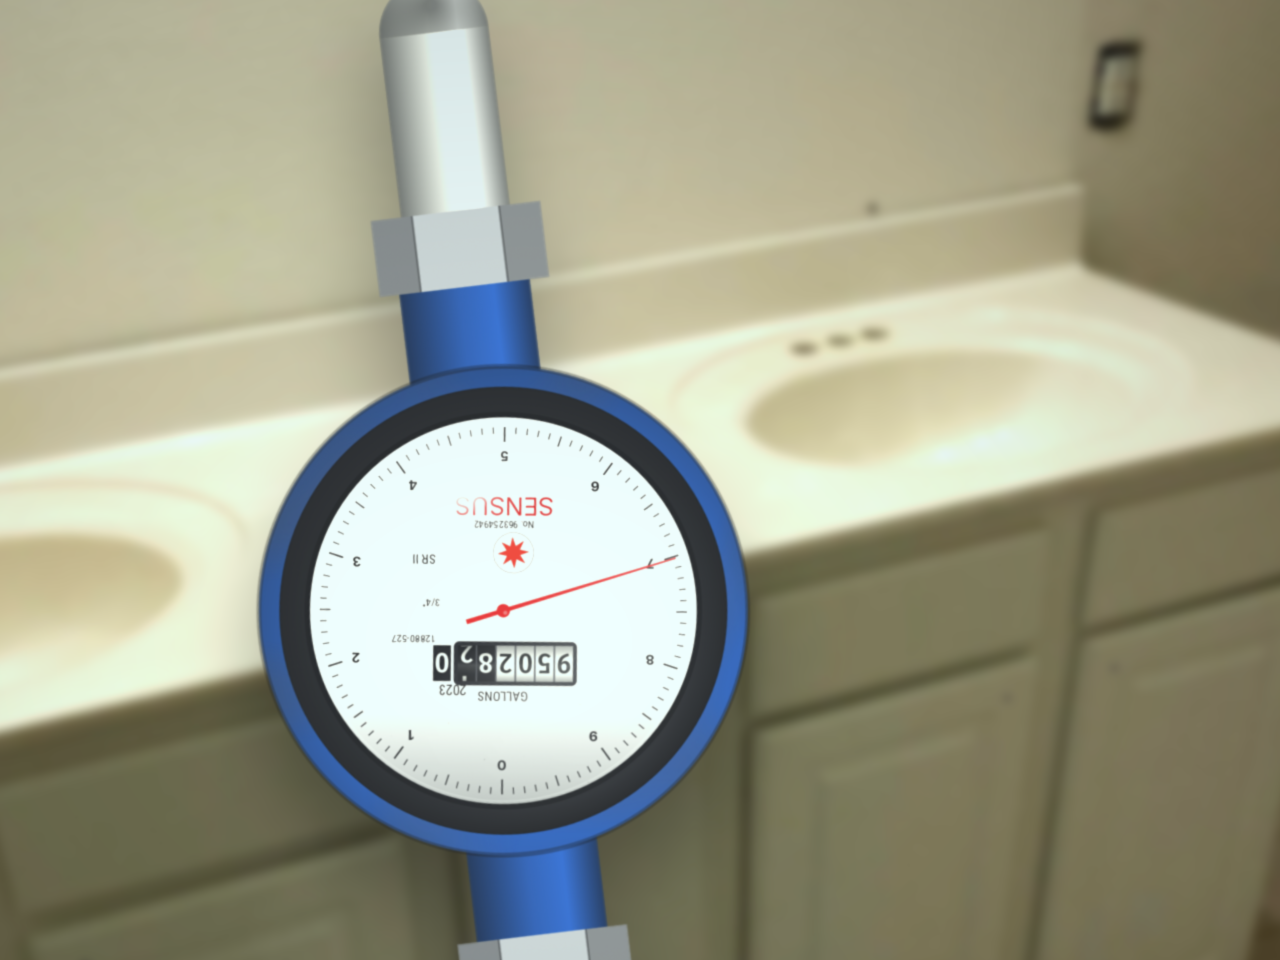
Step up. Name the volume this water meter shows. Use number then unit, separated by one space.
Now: 9502817.0 gal
